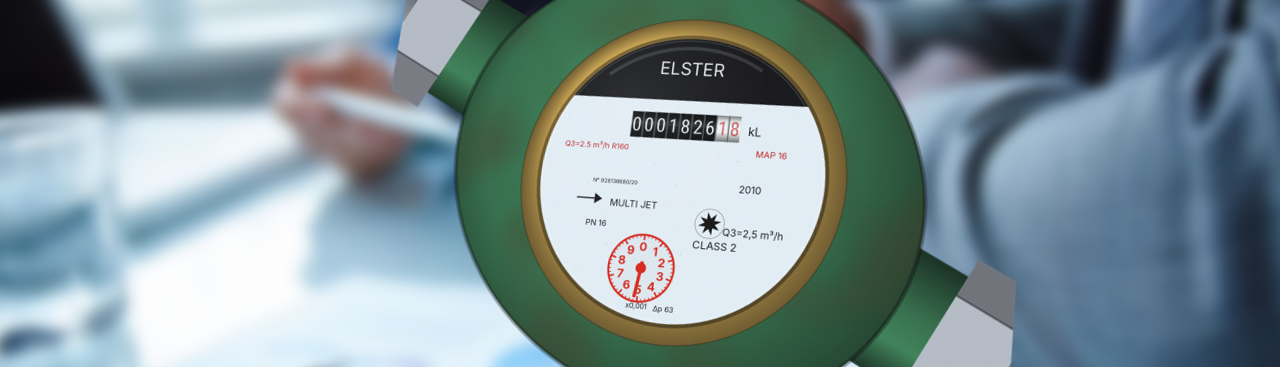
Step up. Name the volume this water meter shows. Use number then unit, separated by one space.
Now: 1826.185 kL
